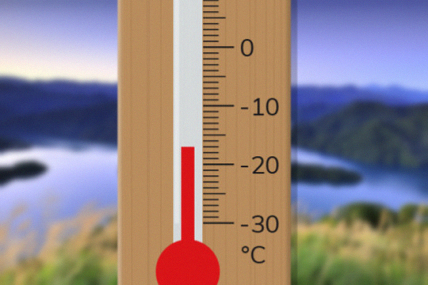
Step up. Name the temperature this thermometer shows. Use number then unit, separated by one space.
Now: -17 °C
